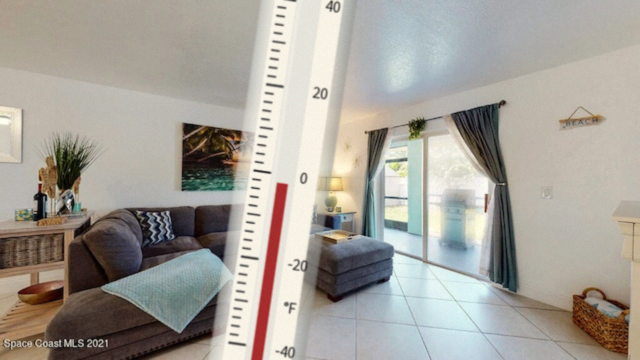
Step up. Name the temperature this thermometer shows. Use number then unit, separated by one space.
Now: -2 °F
